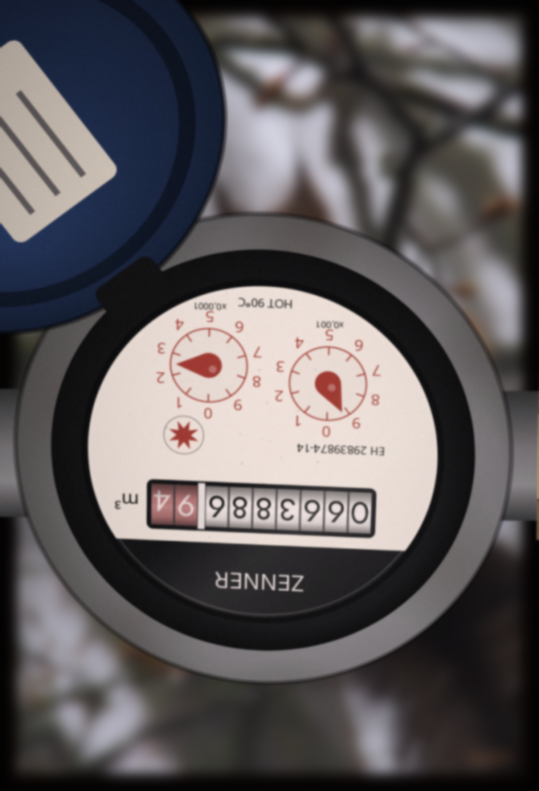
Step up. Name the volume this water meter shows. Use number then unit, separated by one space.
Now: 663886.9392 m³
